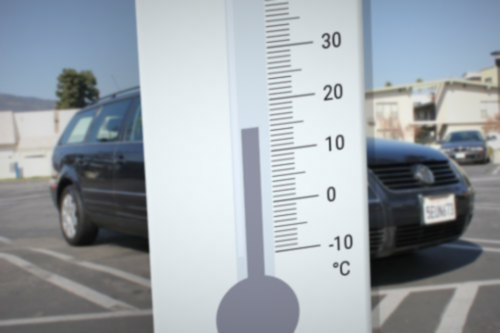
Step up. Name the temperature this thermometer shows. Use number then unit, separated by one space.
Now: 15 °C
